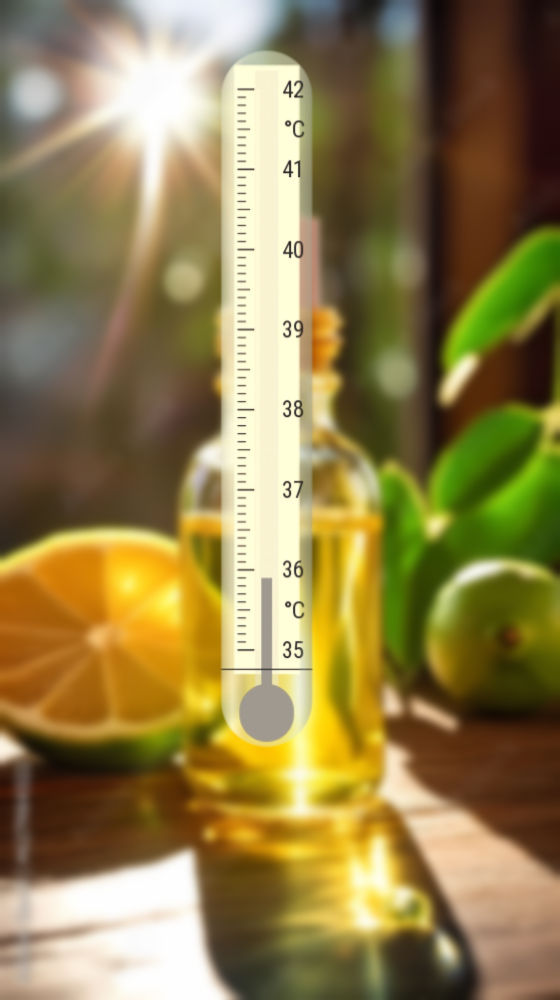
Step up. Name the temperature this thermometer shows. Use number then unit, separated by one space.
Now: 35.9 °C
